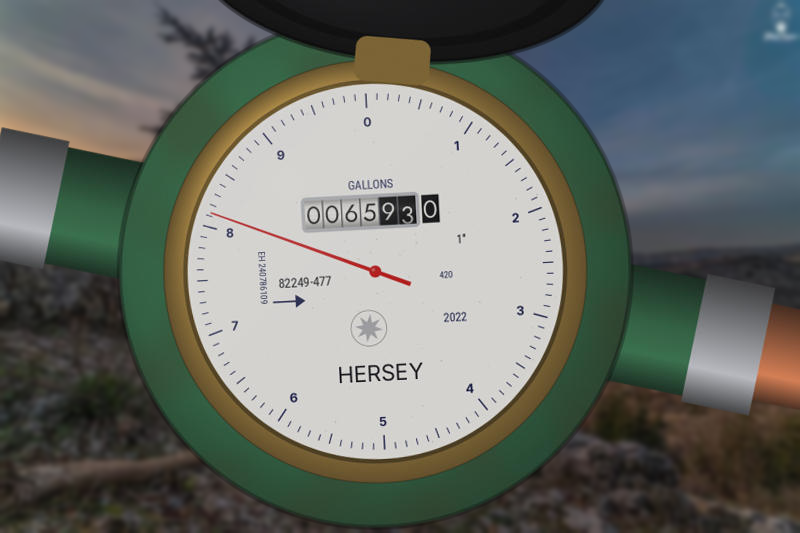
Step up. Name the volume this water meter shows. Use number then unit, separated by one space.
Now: 65928.1 gal
